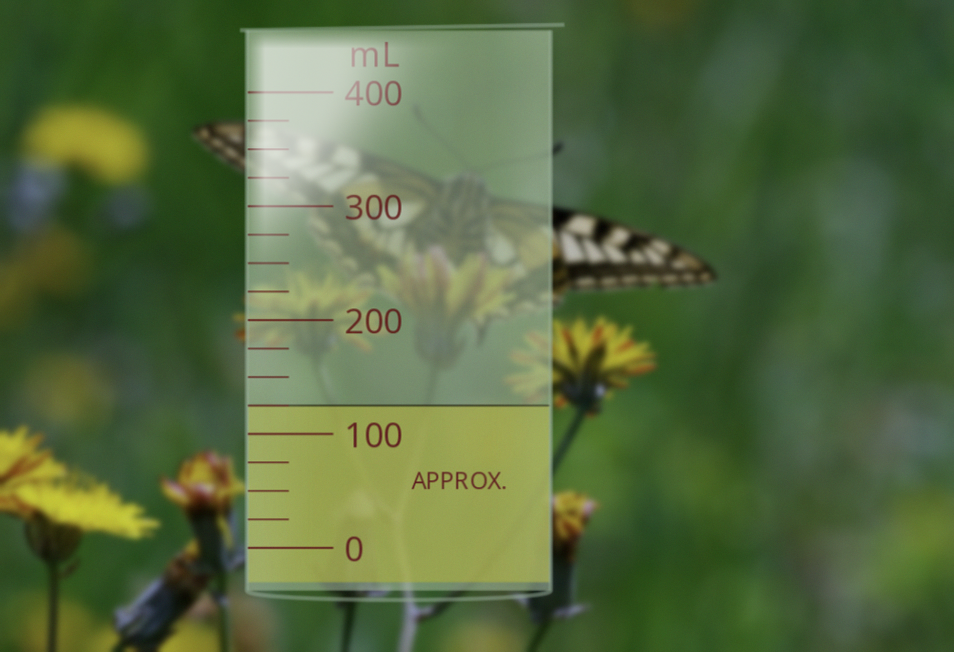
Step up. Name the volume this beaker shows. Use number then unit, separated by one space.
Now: 125 mL
